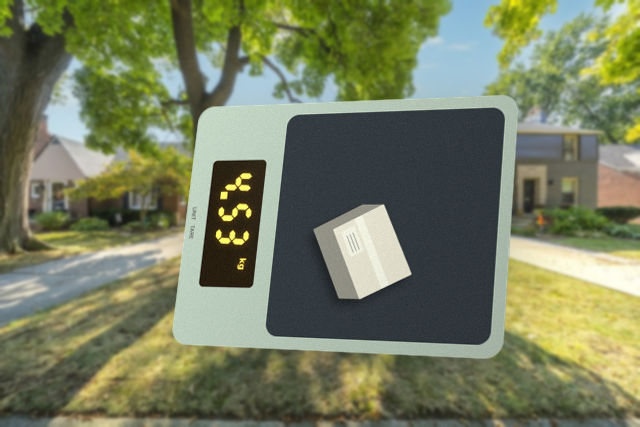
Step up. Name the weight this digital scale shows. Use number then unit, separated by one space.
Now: 4.53 kg
